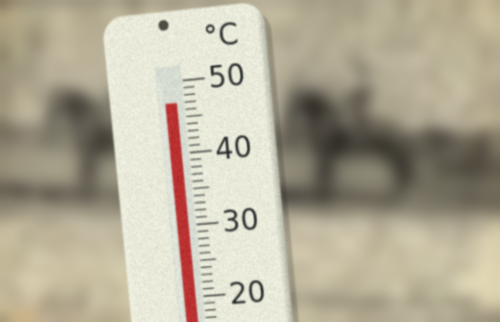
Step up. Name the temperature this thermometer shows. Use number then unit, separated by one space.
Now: 47 °C
